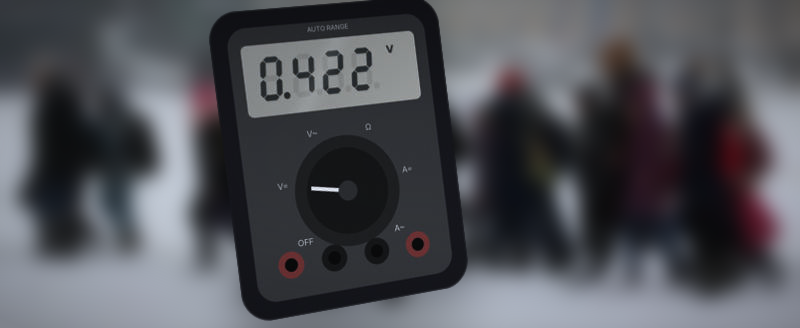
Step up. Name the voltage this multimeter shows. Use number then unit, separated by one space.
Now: 0.422 V
